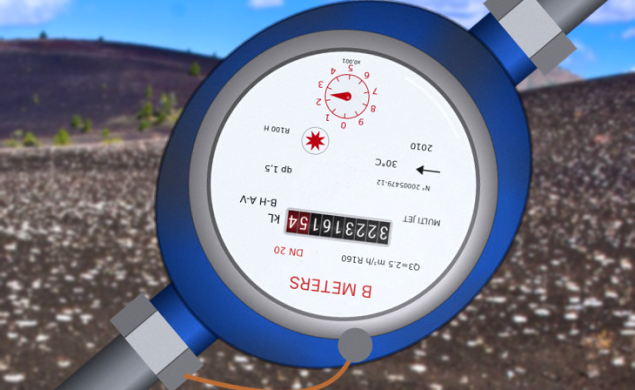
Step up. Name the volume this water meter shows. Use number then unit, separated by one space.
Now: 3223161.542 kL
